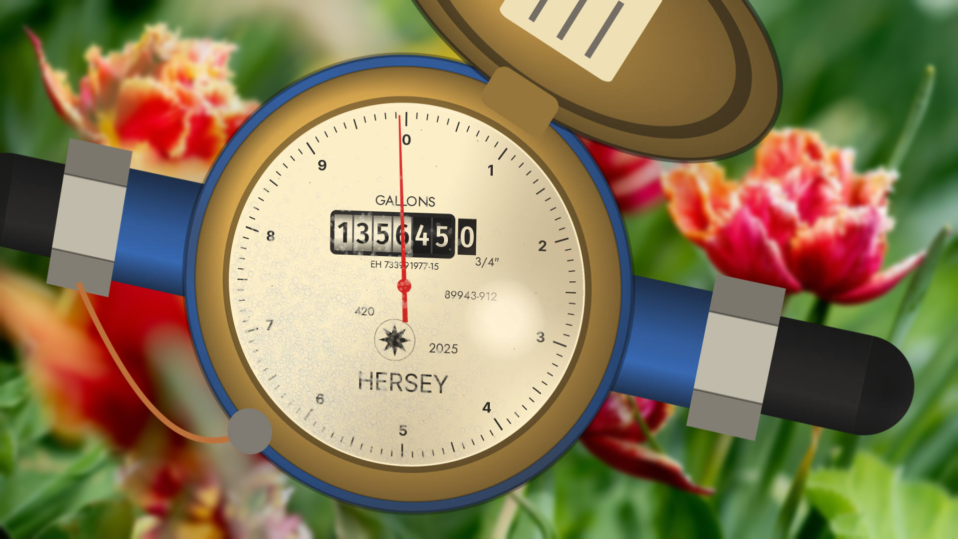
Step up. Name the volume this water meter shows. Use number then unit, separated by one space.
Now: 1356449.9 gal
